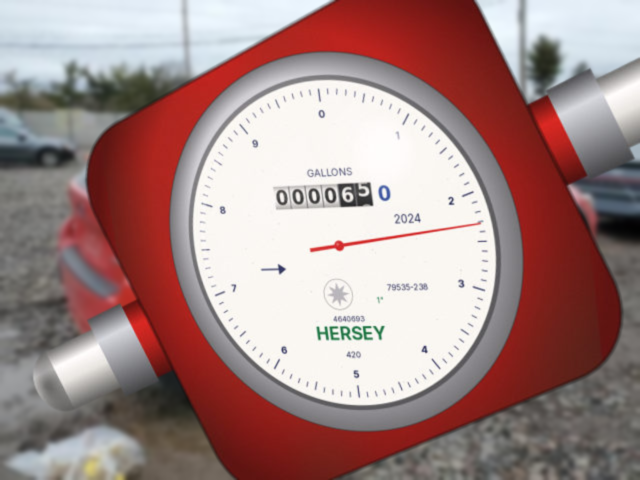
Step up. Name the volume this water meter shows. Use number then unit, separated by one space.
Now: 652.3 gal
